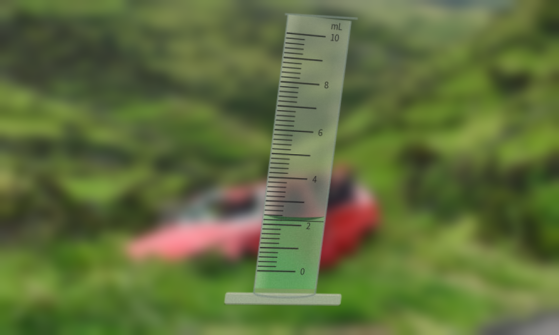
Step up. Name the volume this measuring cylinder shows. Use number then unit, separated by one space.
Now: 2.2 mL
